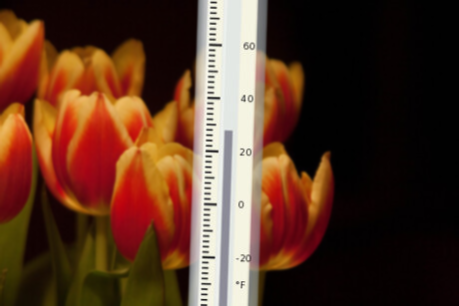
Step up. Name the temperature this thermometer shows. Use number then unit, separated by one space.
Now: 28 °F
